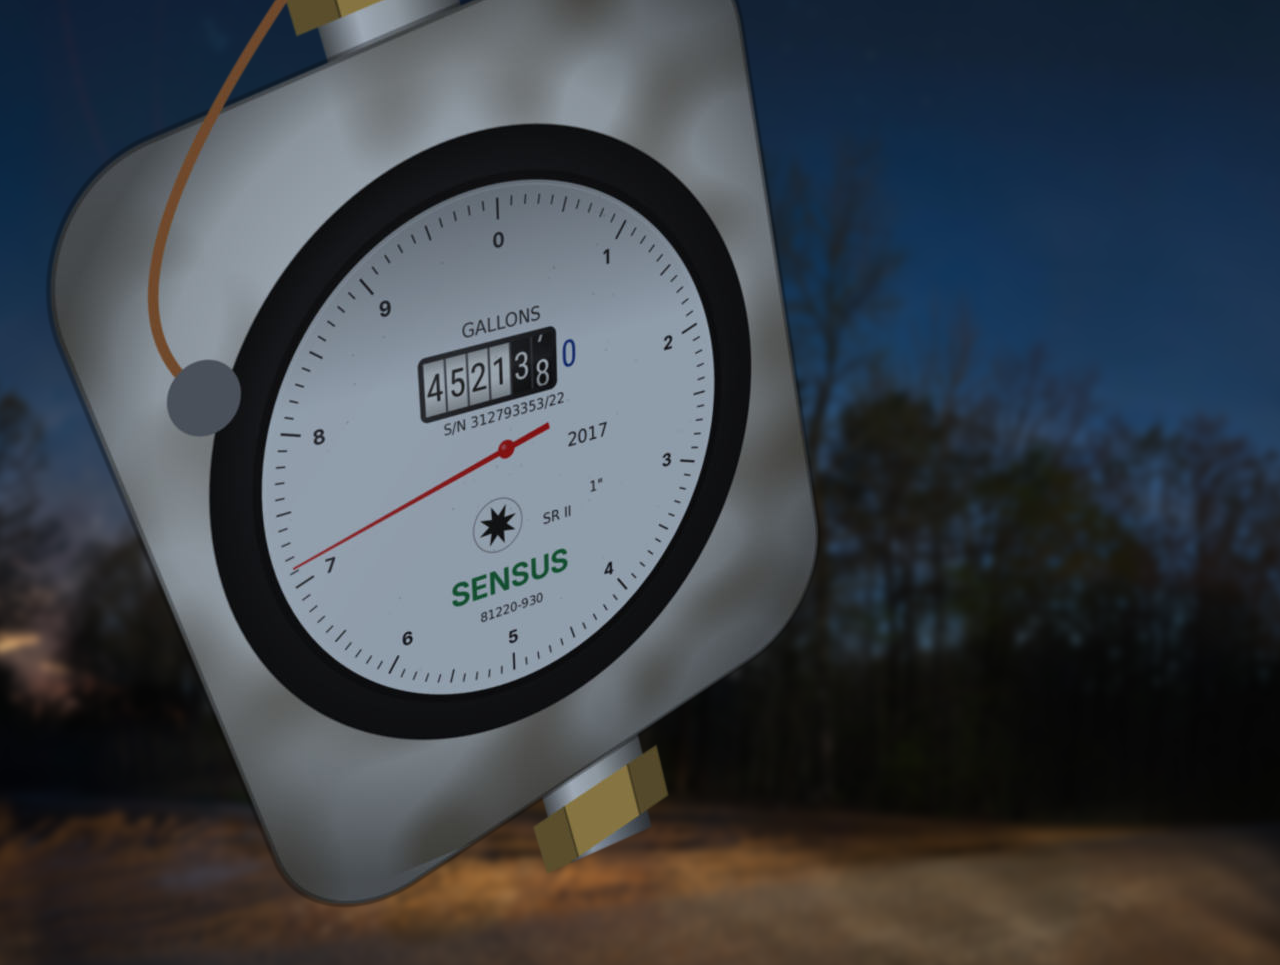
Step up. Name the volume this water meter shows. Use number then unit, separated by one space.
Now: 4521377.1 gal
